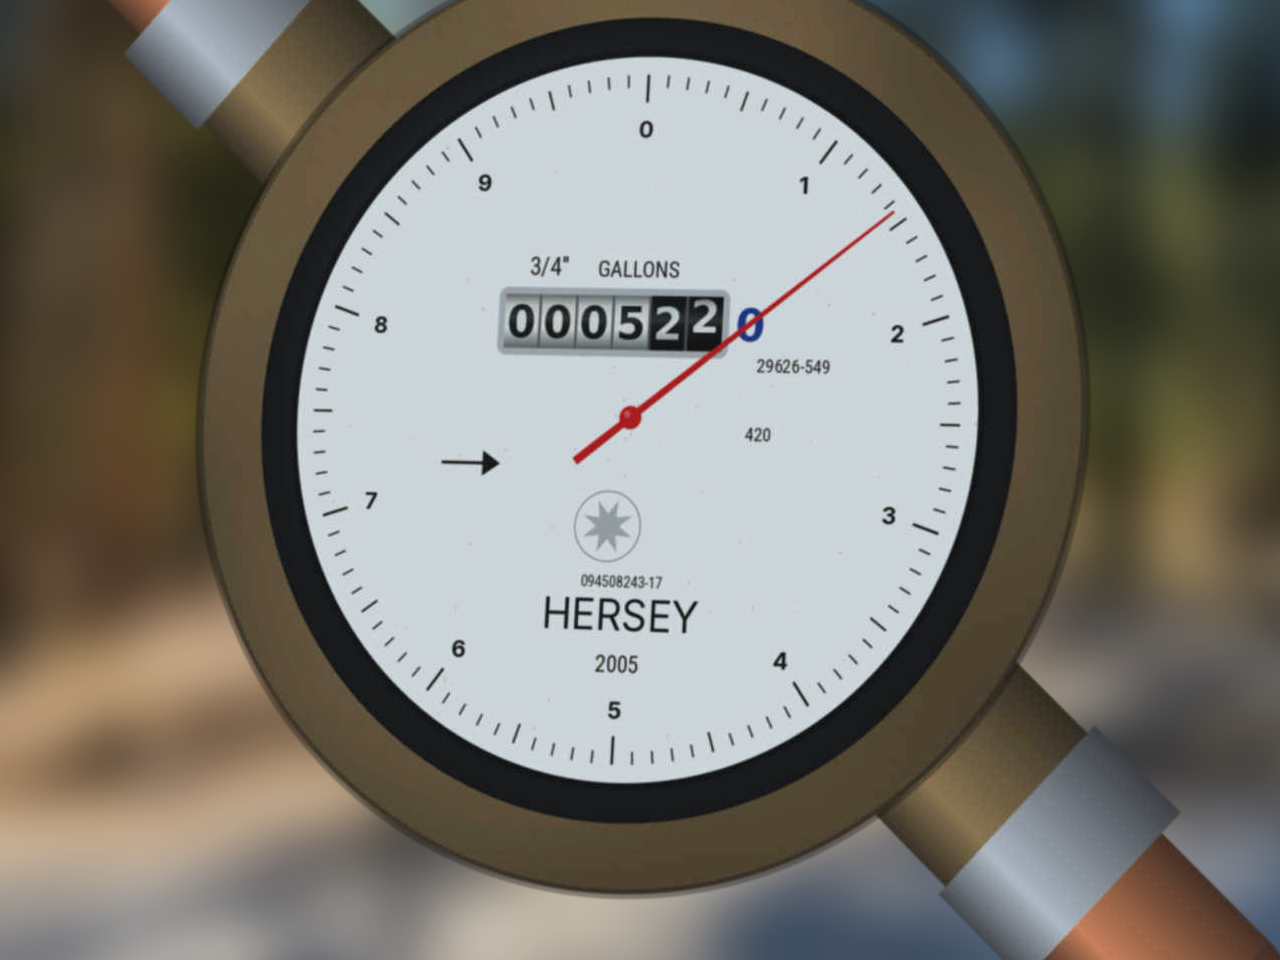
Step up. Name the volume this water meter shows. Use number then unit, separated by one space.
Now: 5221.4 gal
